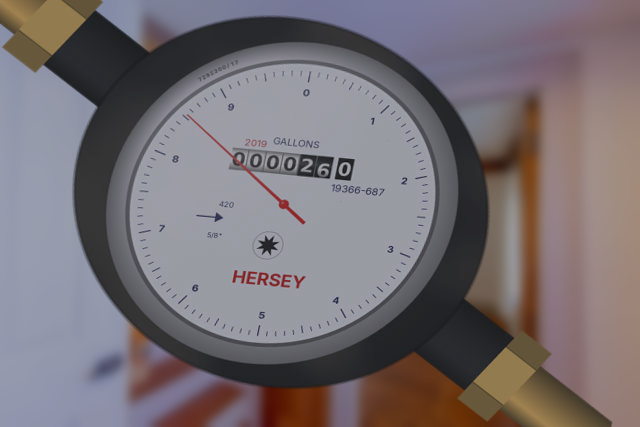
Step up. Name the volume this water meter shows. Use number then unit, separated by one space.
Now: 258.5 gal
